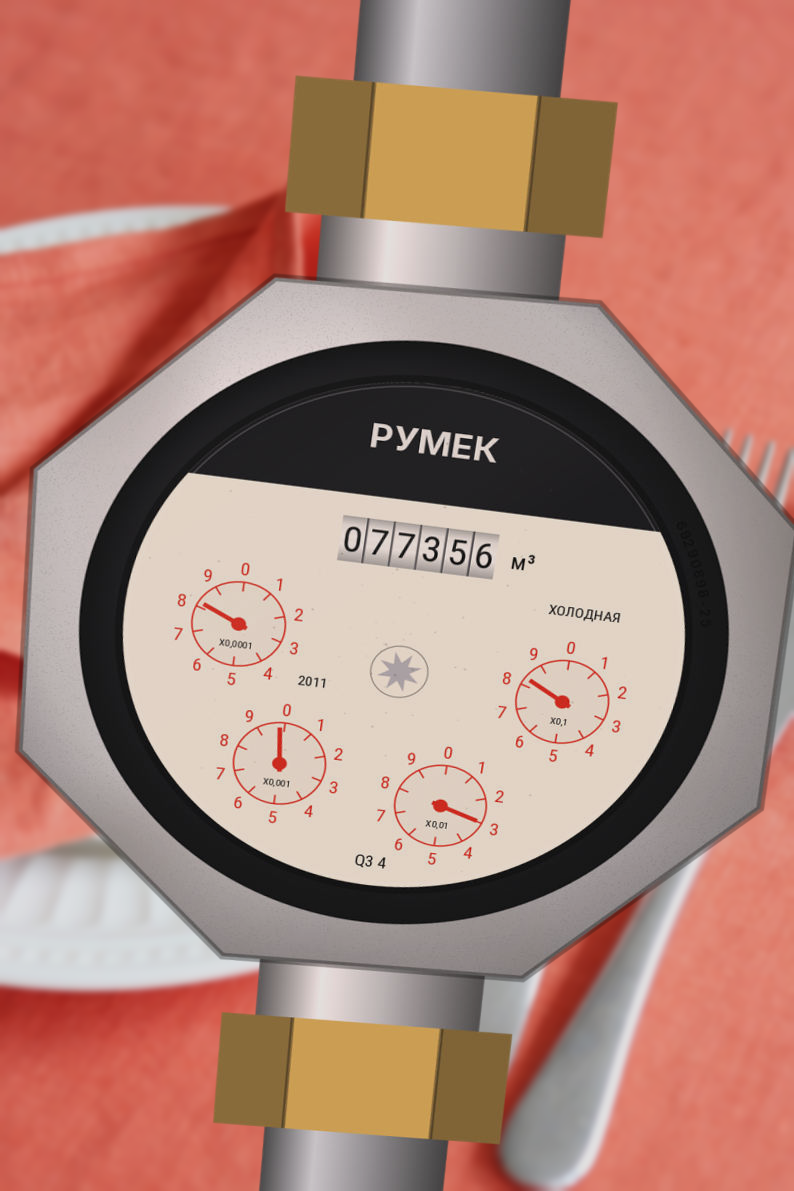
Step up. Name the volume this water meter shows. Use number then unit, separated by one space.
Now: 77356.8298 m³
